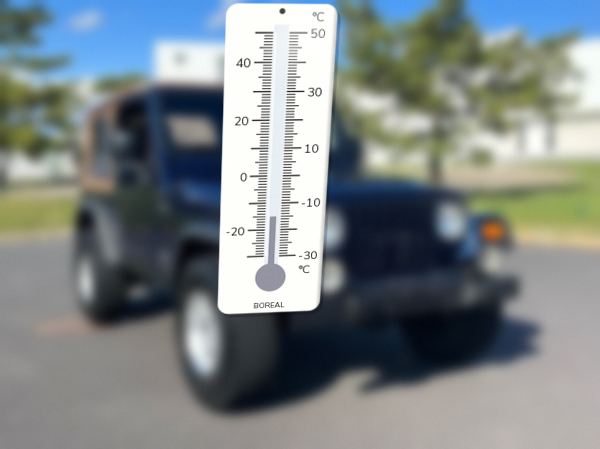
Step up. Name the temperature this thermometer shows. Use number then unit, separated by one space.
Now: -15 °C
